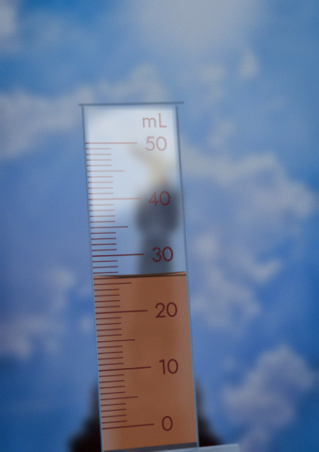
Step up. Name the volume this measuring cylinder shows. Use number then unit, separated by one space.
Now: 26 mL
